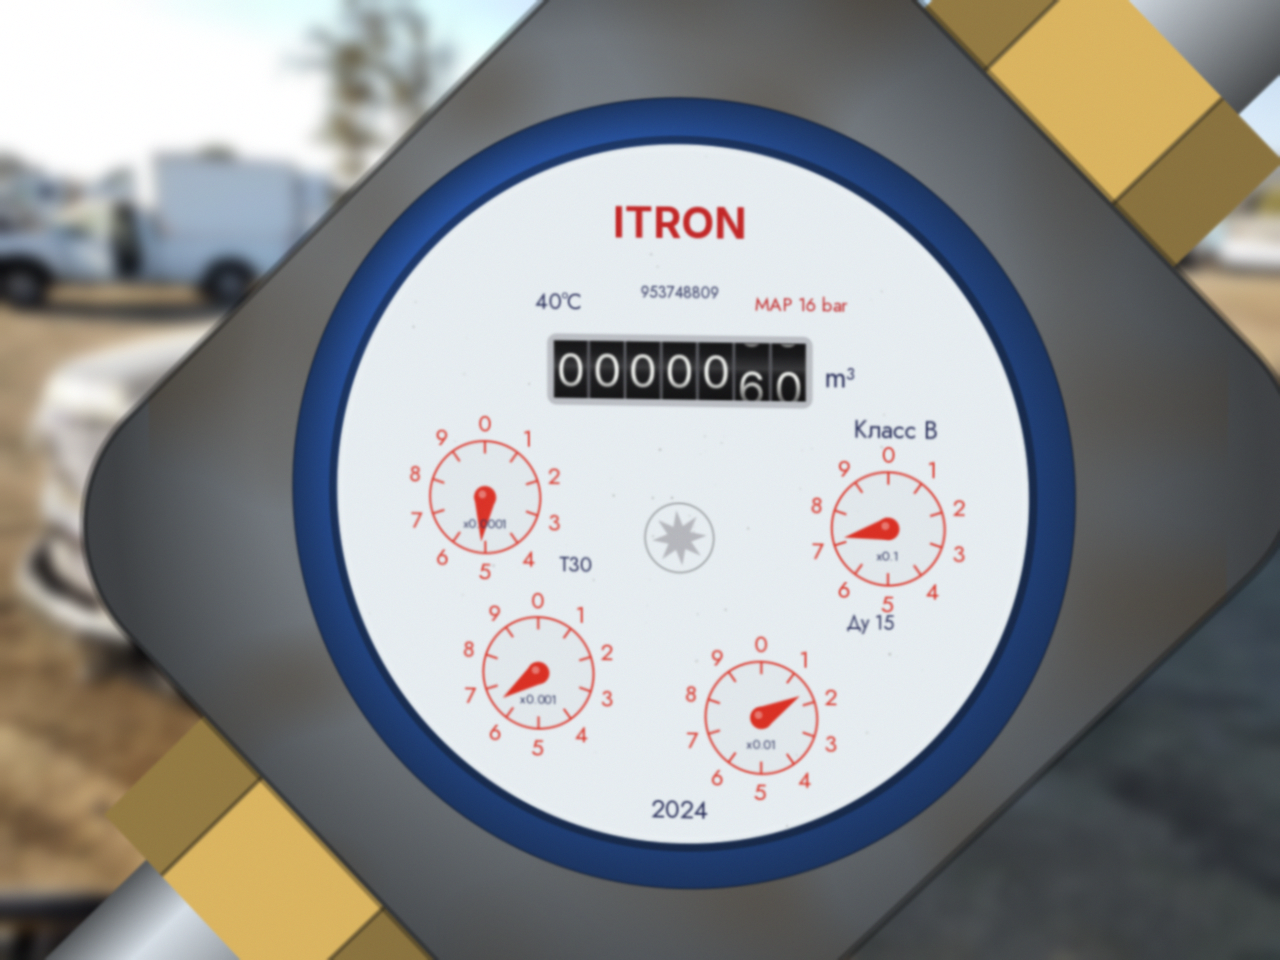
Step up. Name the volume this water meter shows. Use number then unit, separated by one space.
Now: 59.7165 m³
